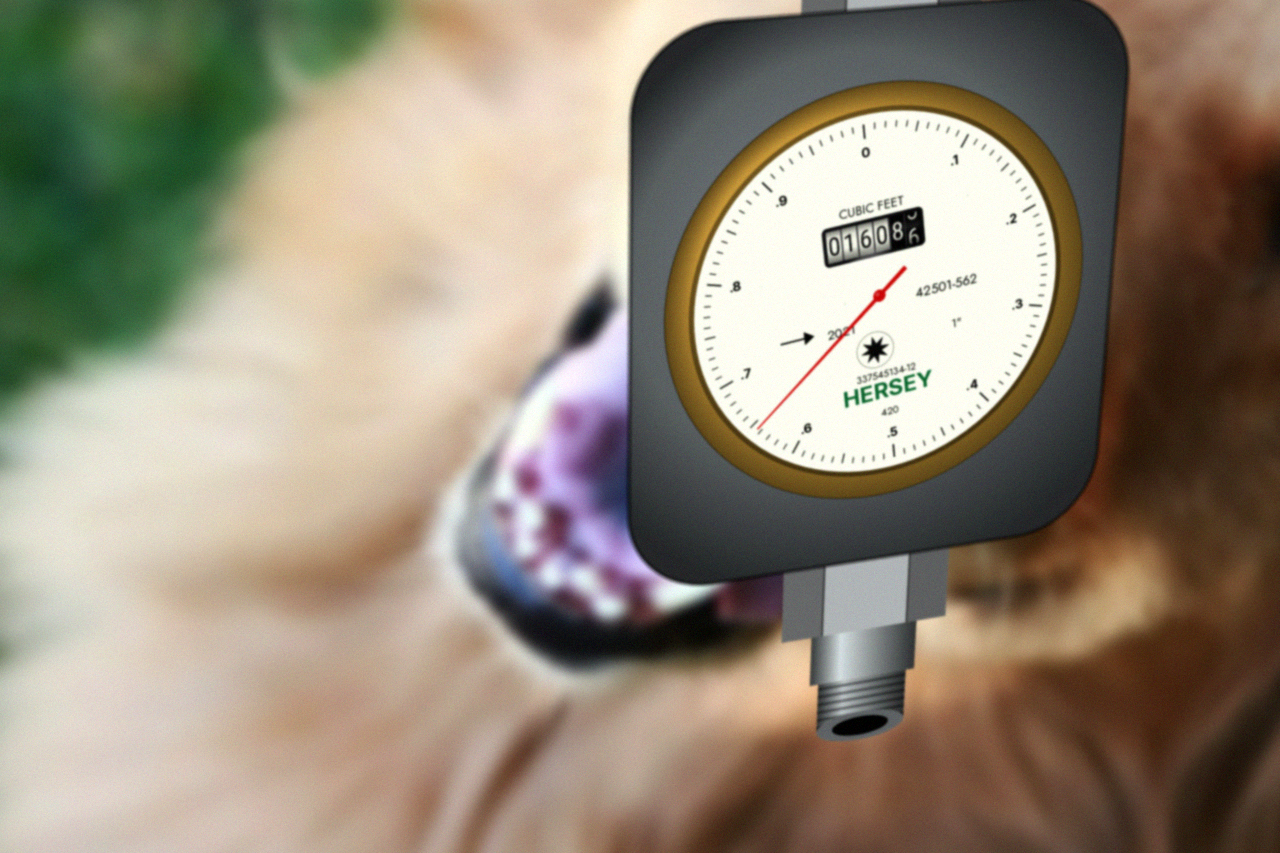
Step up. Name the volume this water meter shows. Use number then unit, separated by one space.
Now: 16085.64 ft³
